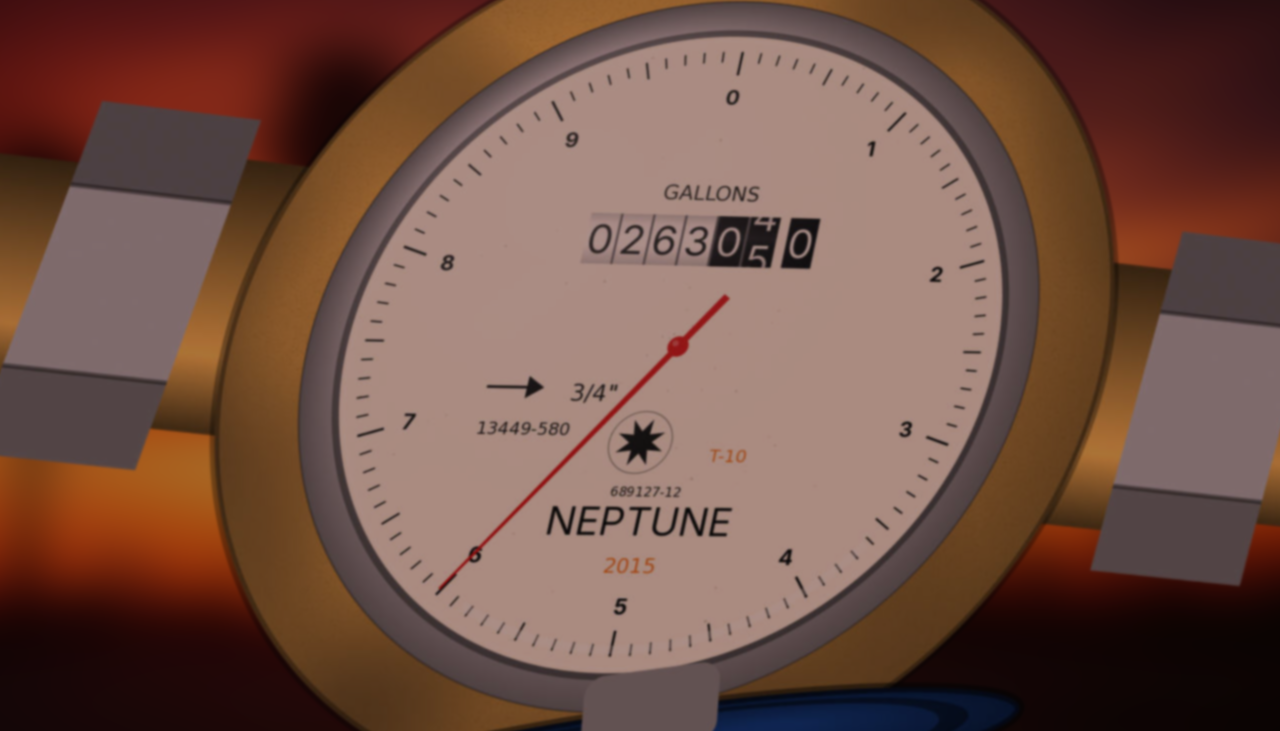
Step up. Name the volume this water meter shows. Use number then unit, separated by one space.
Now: 263046.0 gal
